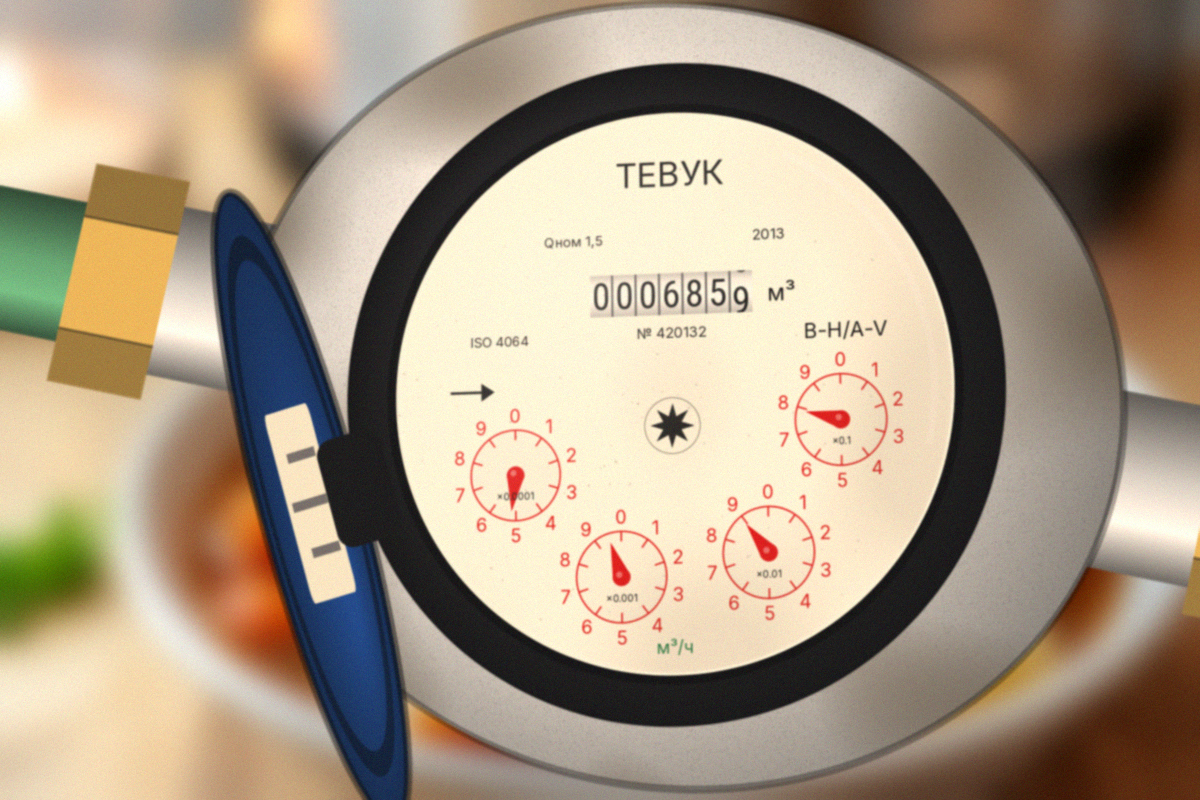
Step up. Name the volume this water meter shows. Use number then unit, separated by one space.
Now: 6858.7895 m³
